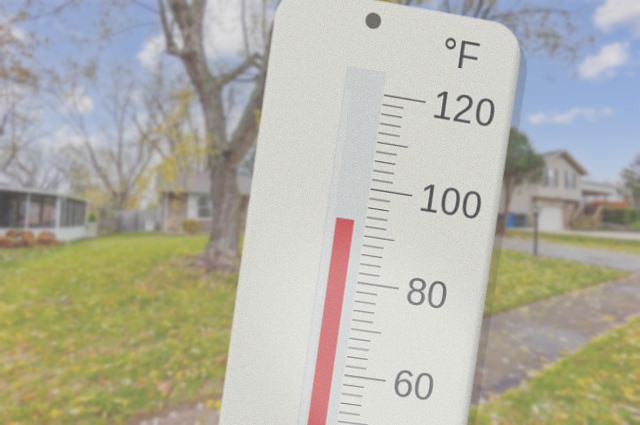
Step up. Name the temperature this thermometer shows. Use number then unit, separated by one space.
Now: 93 °F
